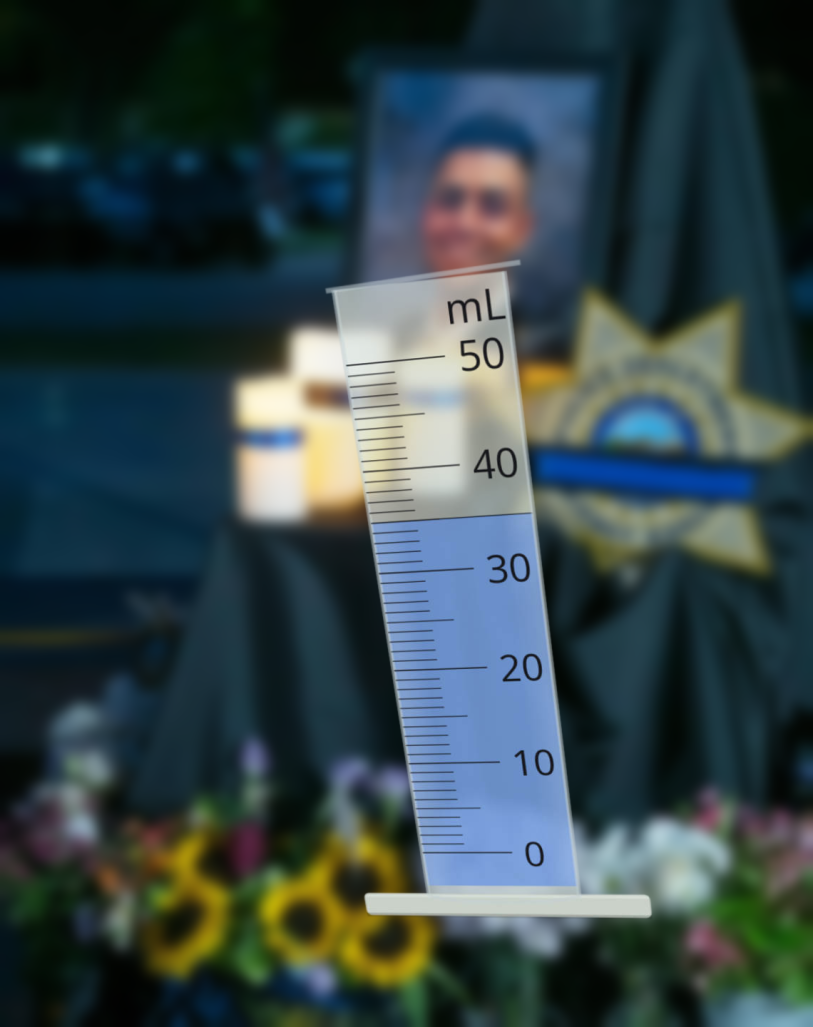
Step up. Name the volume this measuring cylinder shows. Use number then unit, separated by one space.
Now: 35 mL
